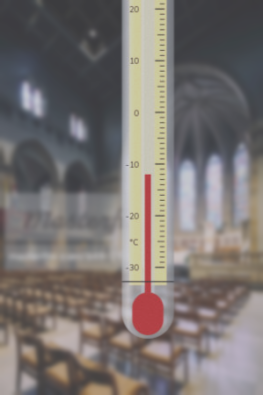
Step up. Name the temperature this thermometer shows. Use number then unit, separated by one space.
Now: -12 °C
